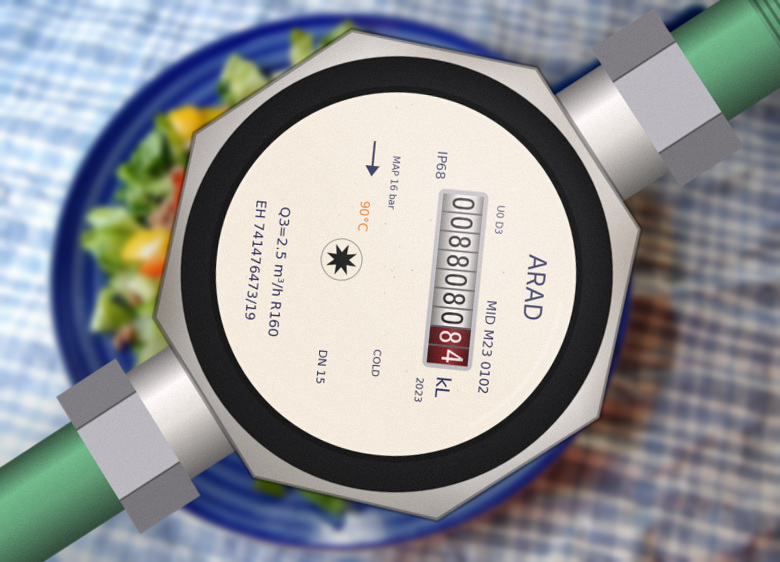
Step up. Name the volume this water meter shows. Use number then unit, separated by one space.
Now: 88080.84 kL
